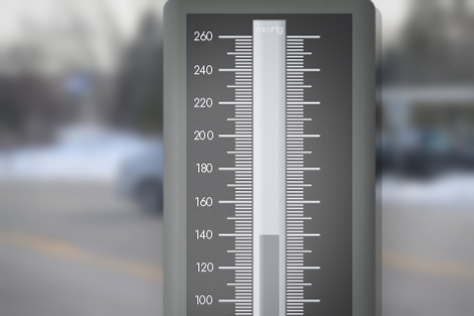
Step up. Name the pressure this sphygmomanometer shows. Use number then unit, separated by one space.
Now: 140 mmHg
